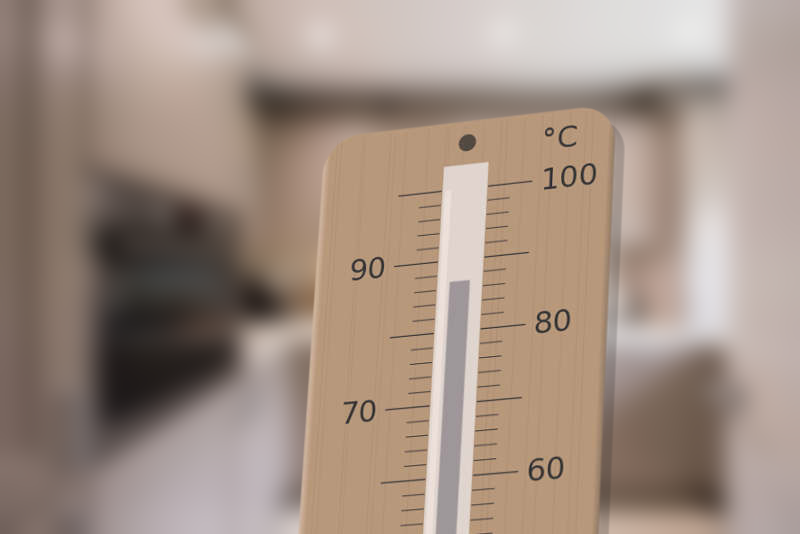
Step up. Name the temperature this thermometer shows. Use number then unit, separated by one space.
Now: 87 °C
